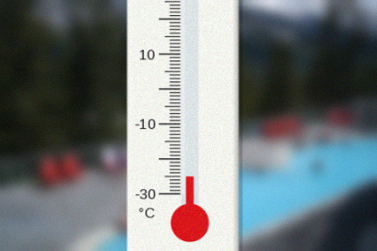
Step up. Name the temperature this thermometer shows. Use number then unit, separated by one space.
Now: -25 °C
